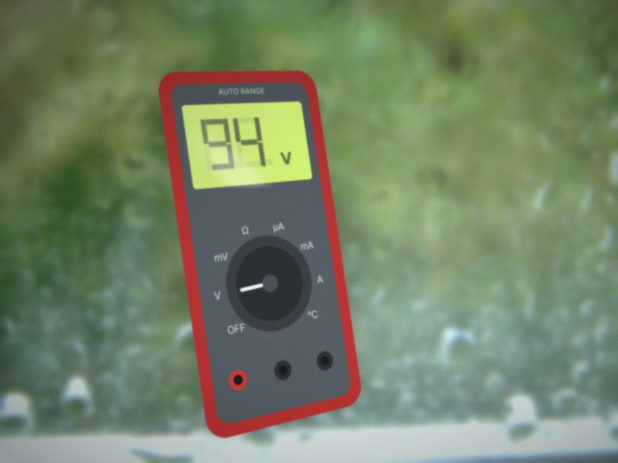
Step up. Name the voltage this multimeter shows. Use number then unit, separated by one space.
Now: 94 V
